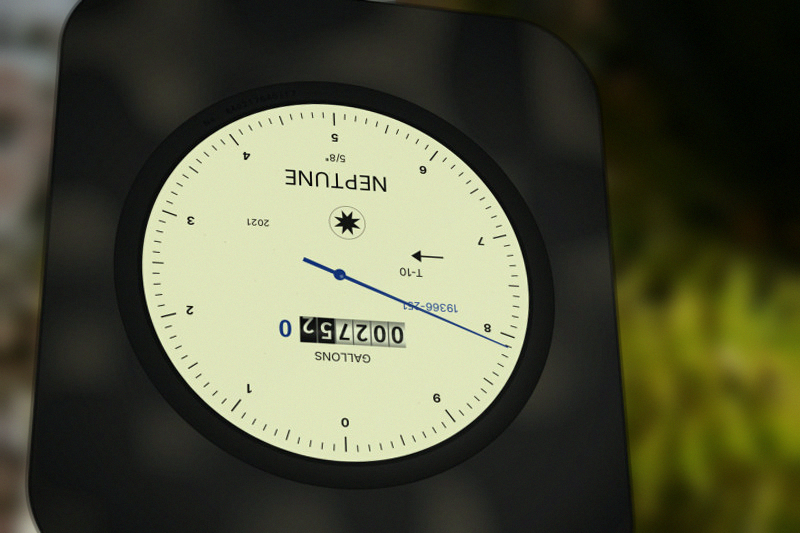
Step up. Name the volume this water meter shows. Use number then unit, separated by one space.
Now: 27518.1 gal
